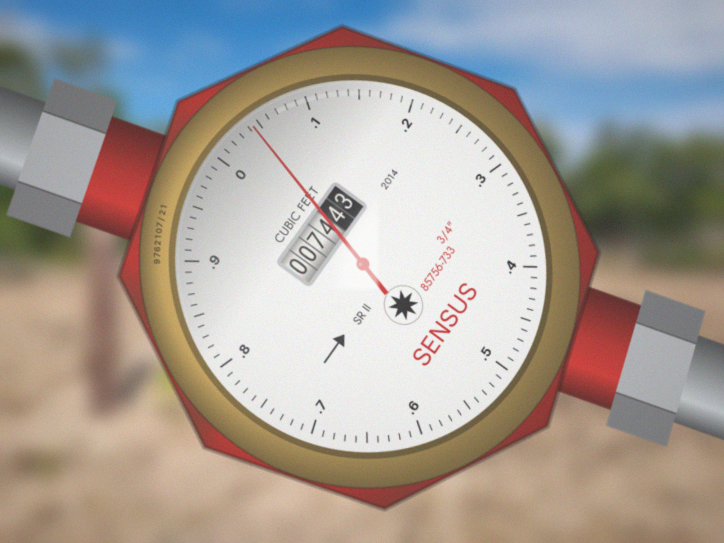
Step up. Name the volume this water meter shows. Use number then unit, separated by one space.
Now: 7443.04 ft³
